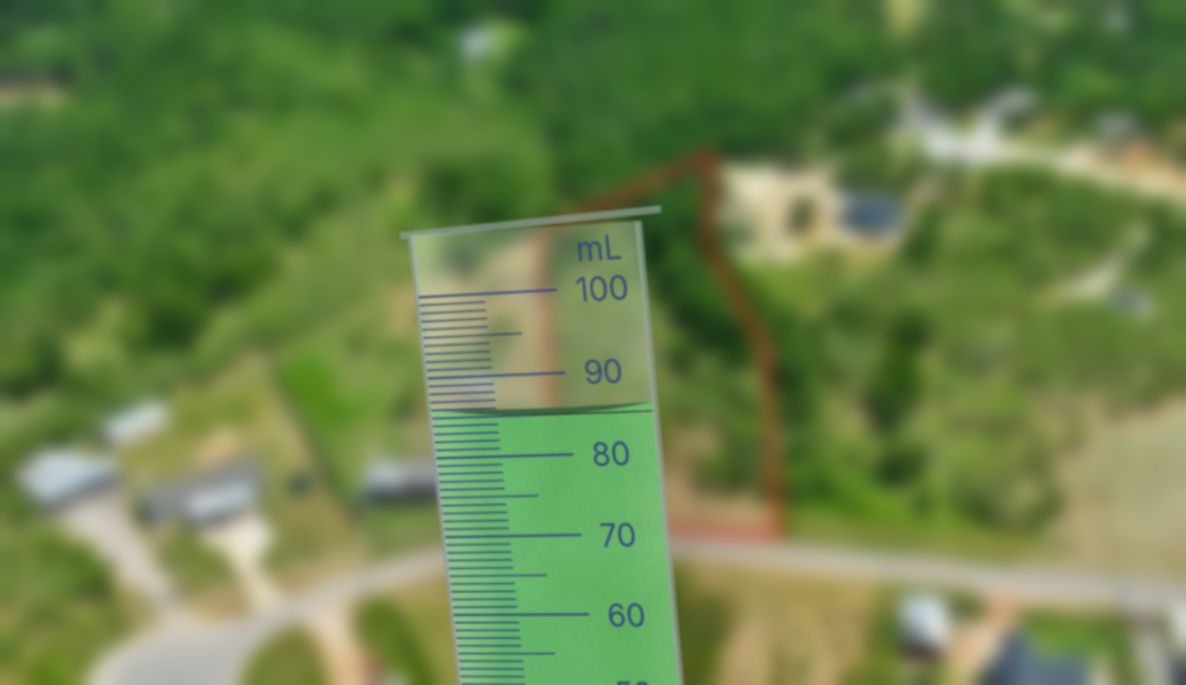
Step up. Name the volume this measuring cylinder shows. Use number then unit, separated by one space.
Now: 85 mL
